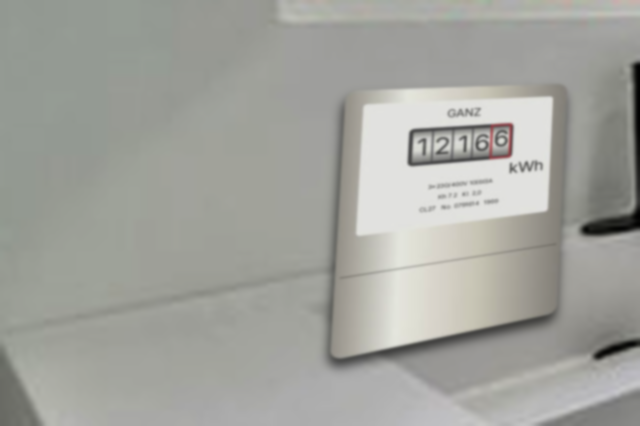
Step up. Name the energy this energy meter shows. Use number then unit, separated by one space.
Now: 1216.6 kWh
